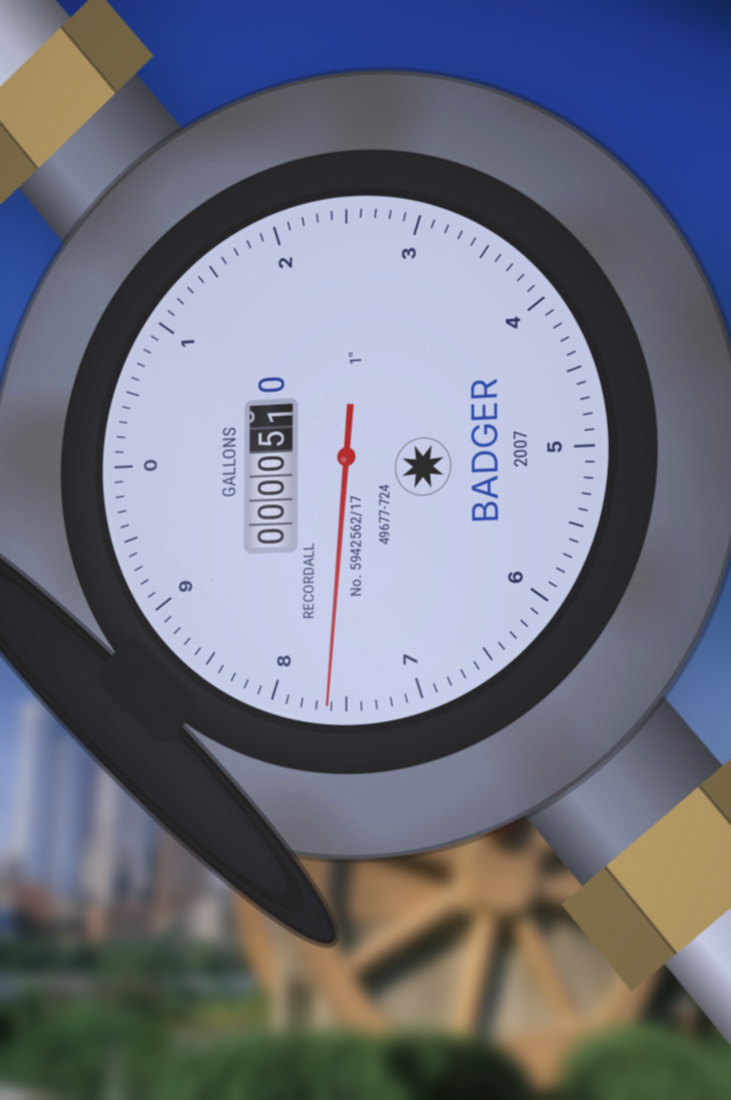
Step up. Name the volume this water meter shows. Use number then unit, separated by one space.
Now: 507.6 gal
